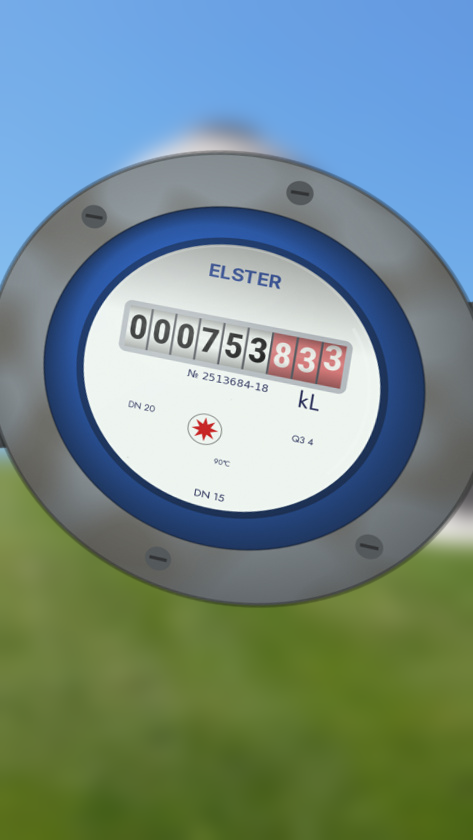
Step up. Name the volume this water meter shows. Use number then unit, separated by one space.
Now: 753.833 kL
